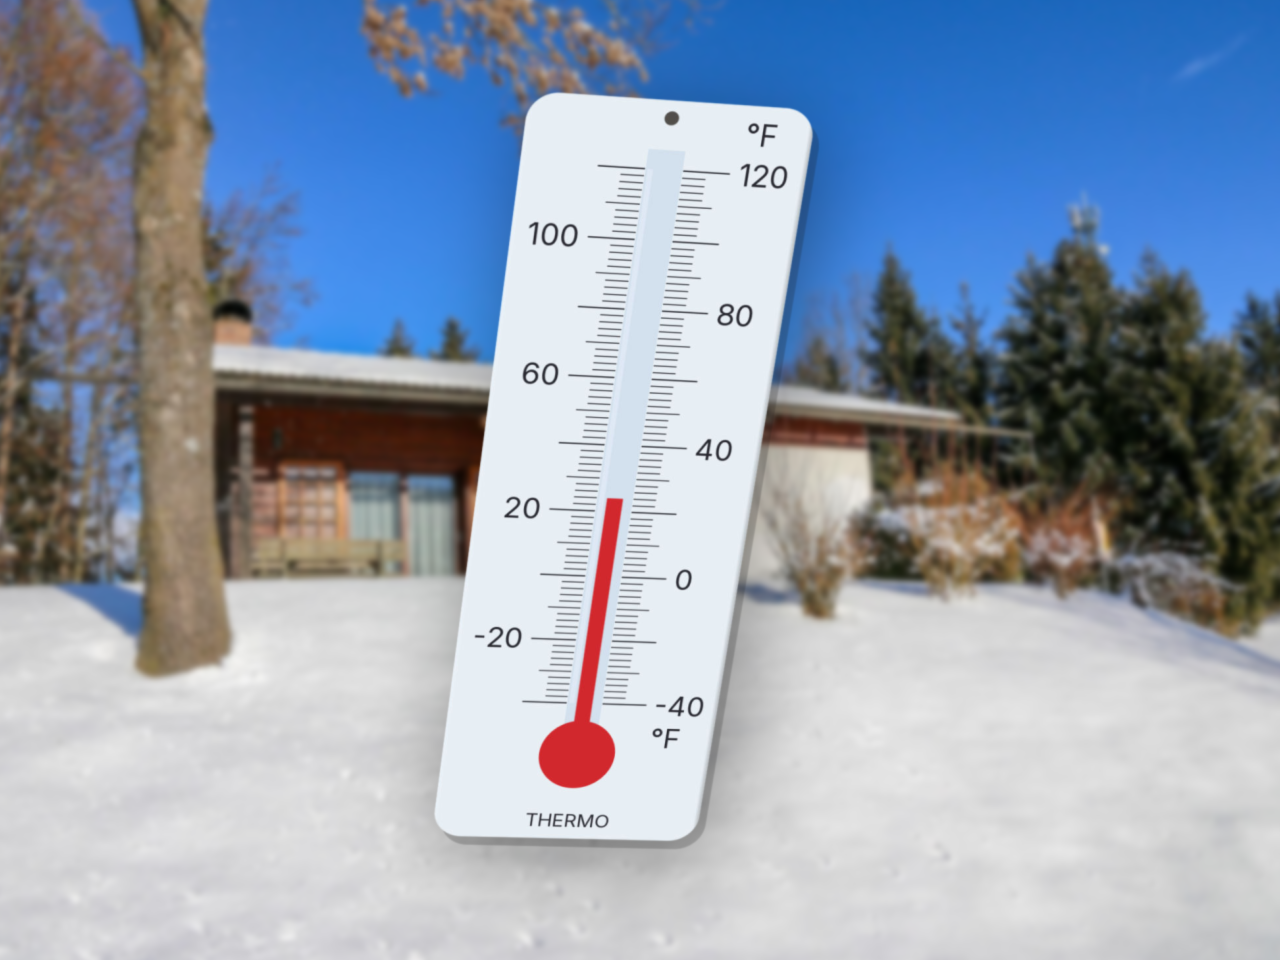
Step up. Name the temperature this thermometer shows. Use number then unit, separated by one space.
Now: 24 °F
